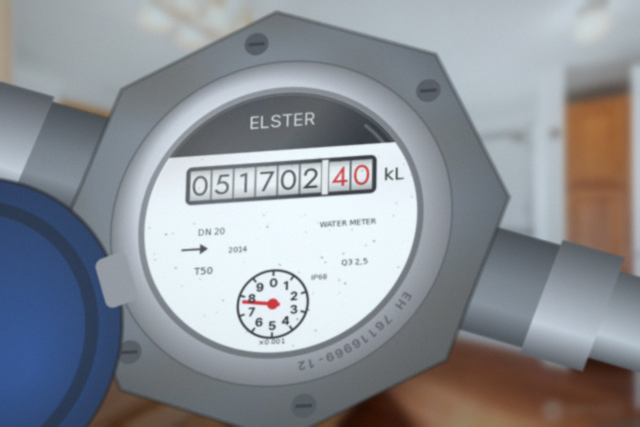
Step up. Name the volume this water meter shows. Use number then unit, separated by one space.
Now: 51702.407 kL
